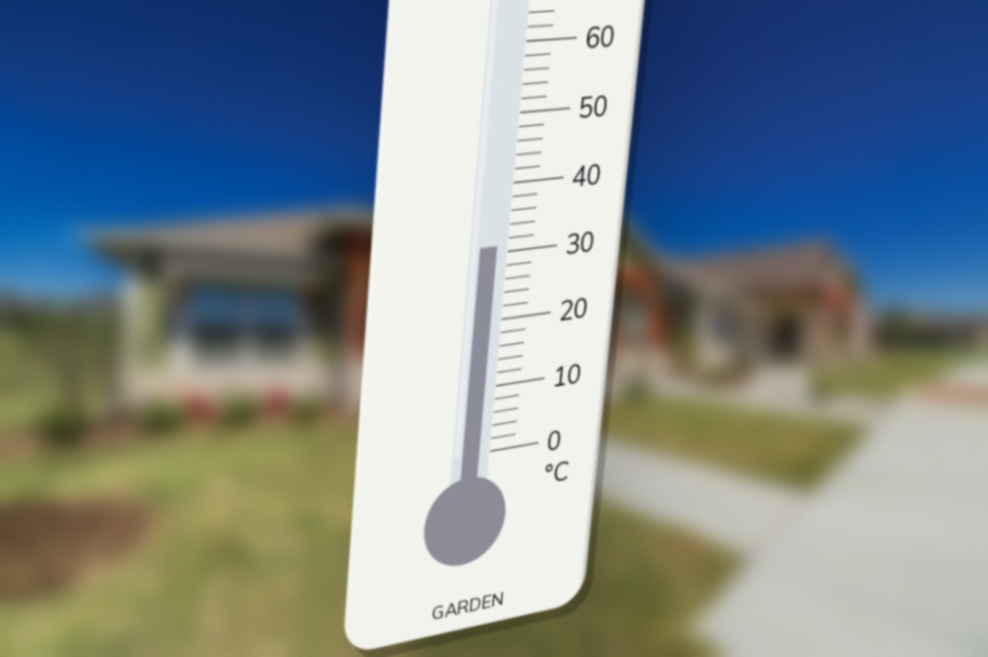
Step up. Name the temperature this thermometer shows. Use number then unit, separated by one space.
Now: 31 °C
